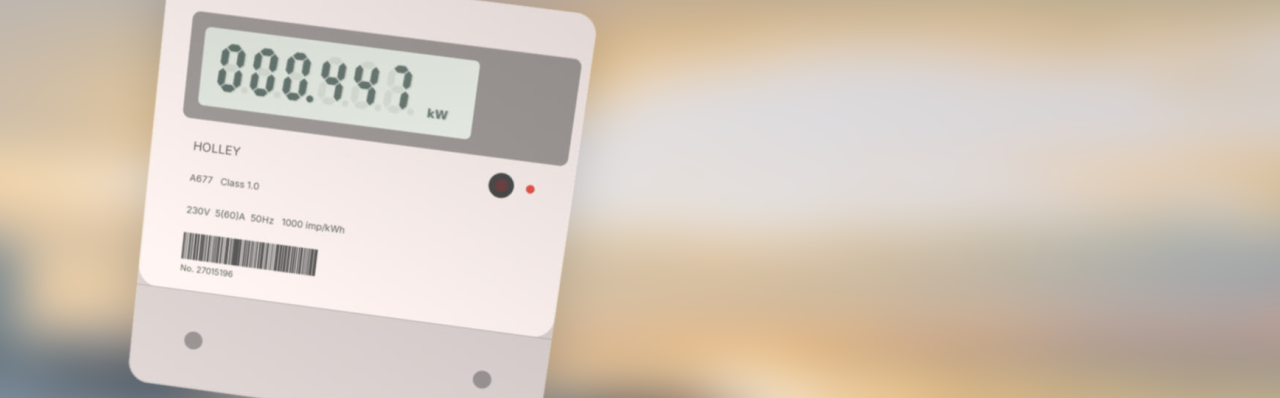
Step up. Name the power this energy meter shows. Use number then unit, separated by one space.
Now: 0.447 kW
